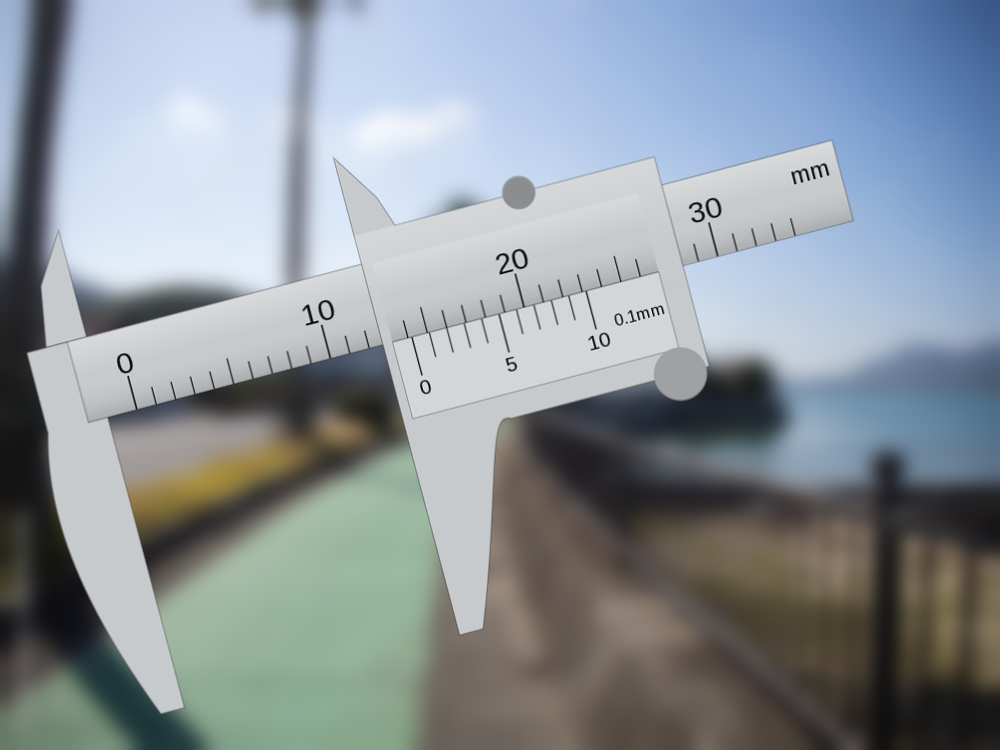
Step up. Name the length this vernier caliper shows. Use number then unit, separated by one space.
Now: 14.2 mm
